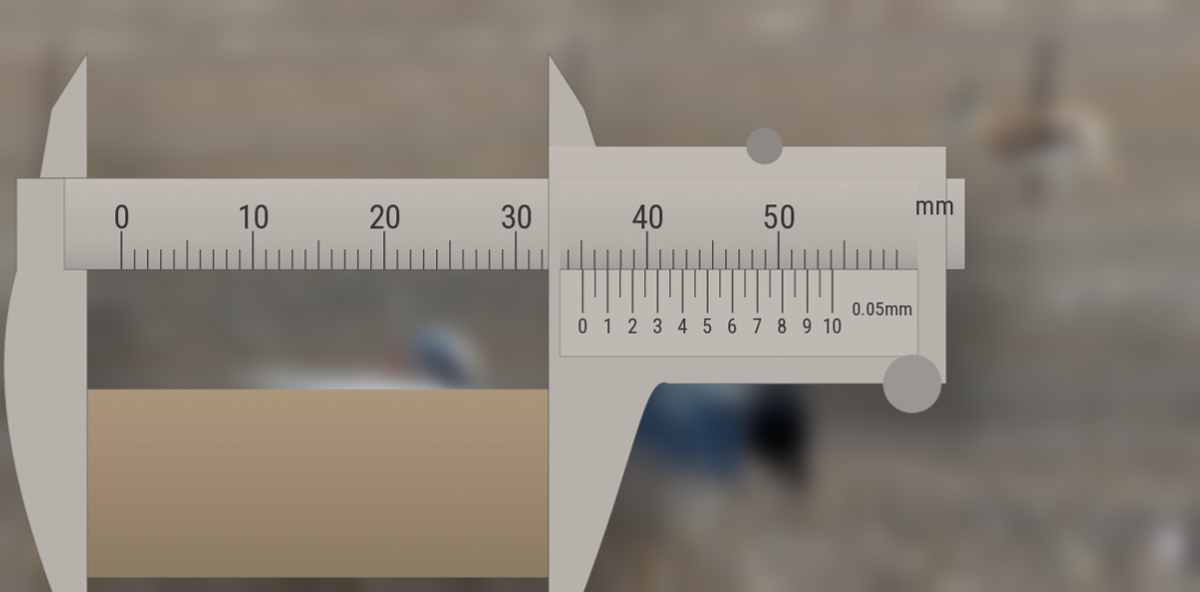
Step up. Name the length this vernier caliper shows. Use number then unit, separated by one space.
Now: 35.1 mm
